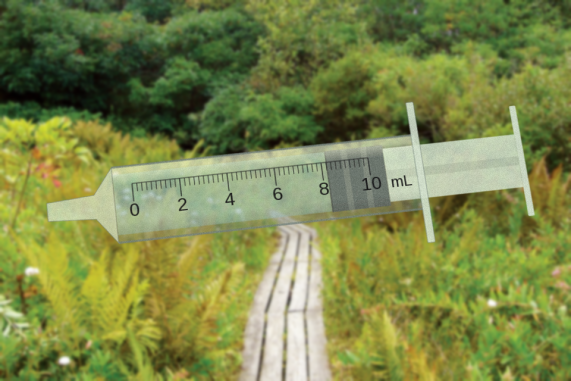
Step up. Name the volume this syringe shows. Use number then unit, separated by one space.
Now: 8.2 mL
